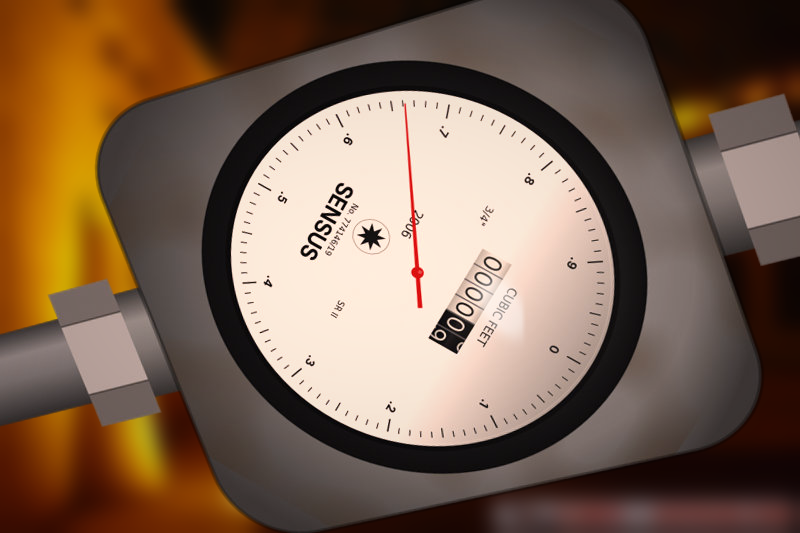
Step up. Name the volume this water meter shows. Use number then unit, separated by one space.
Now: 8.66 ft³
